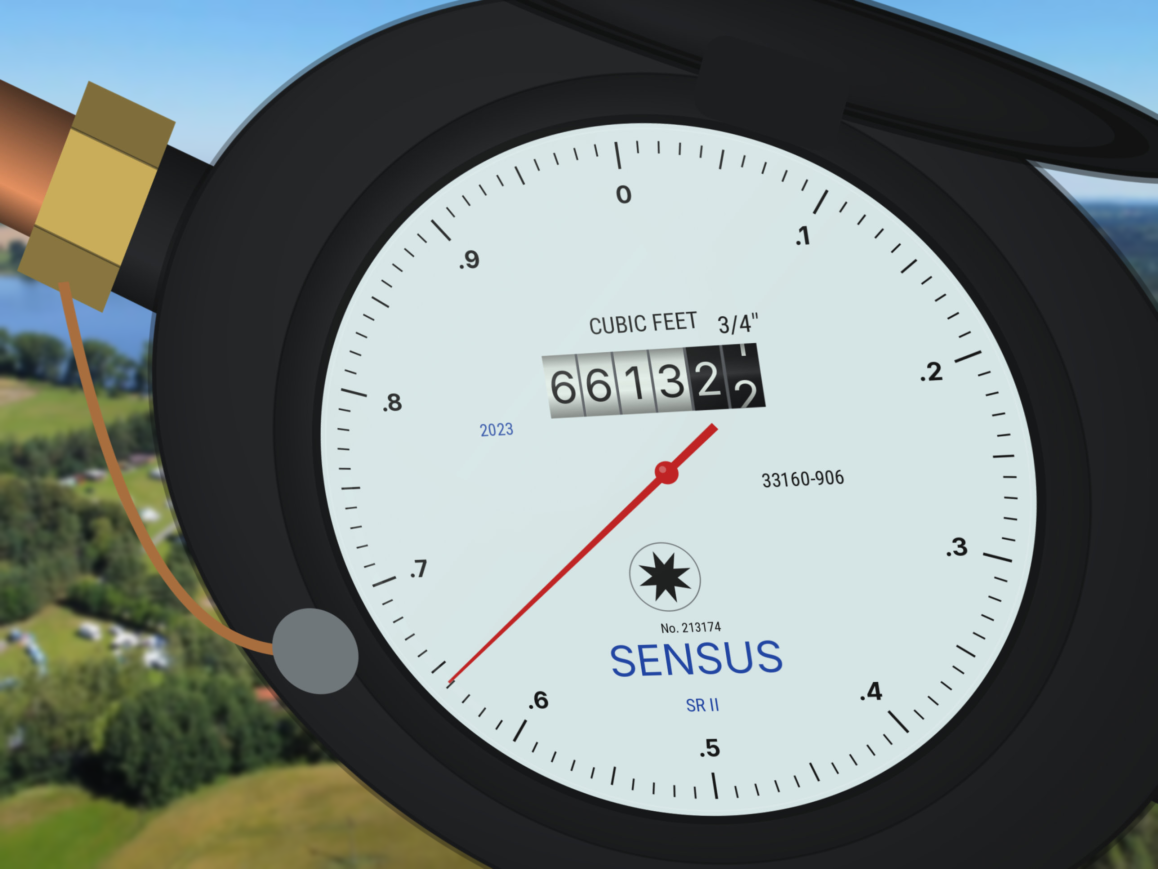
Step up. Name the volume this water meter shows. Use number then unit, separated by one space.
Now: 661321.64 ft³
